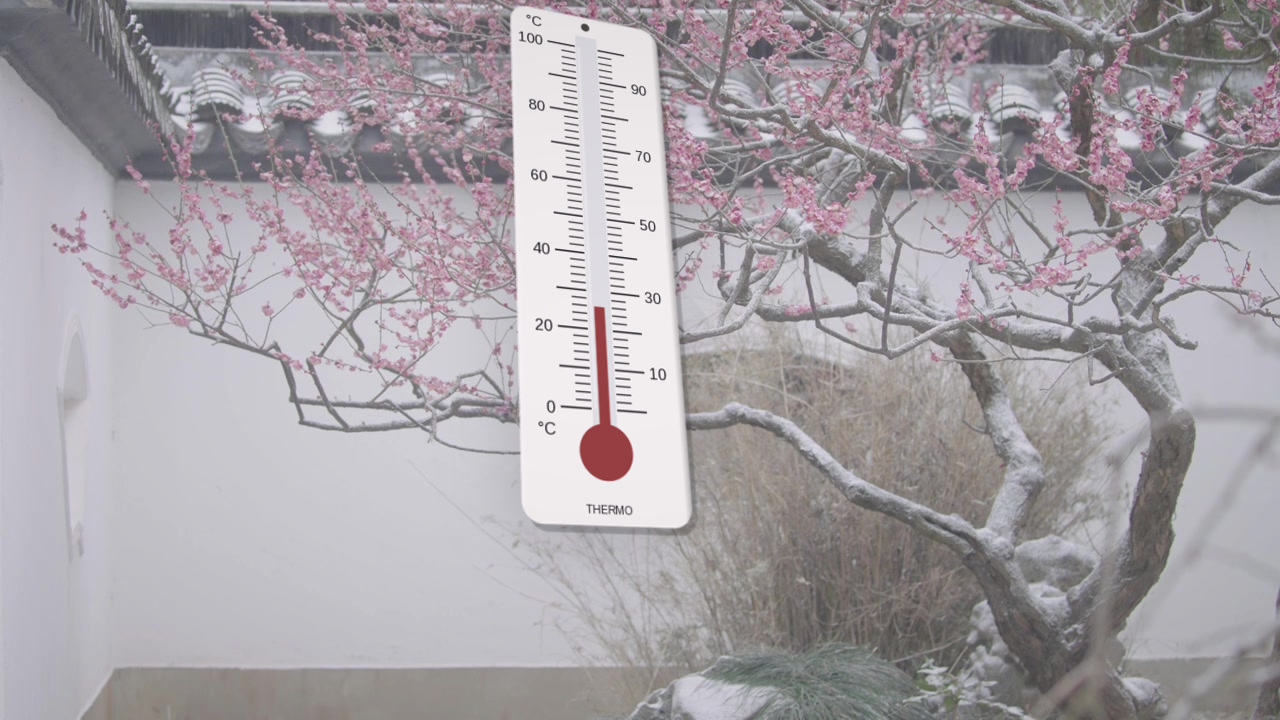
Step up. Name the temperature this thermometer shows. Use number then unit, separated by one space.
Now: 26 °C
